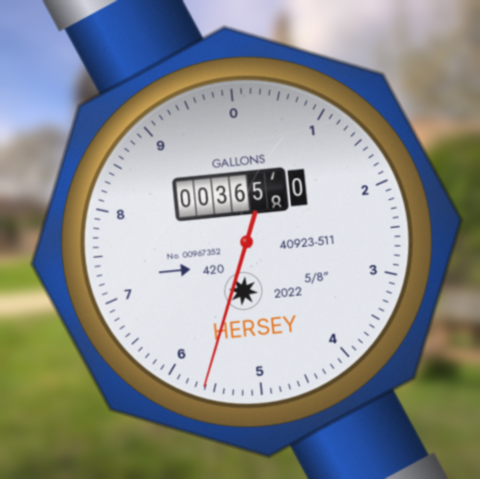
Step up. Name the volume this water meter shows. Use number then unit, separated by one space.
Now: 36575.6 gal
